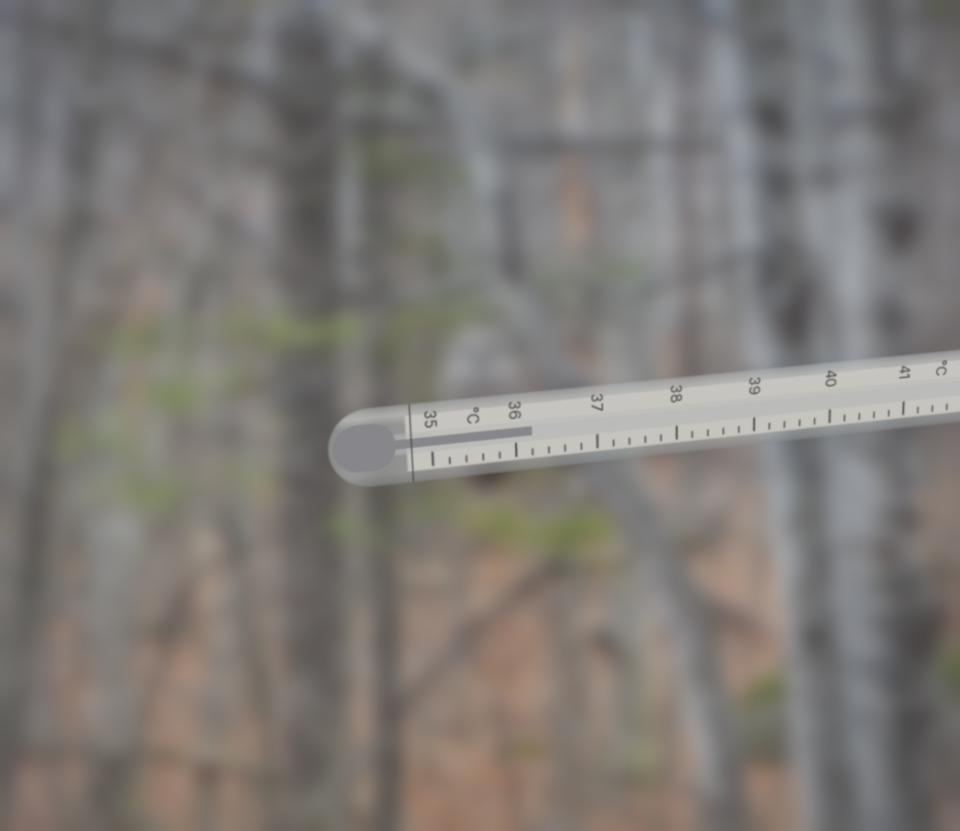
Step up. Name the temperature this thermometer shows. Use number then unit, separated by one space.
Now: 36.2 °C
